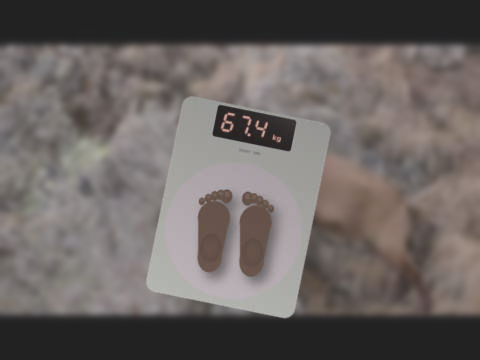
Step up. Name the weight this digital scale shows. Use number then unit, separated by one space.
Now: 67.4 kg
